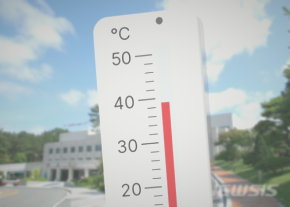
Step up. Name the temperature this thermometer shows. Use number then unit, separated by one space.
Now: 39 °C
